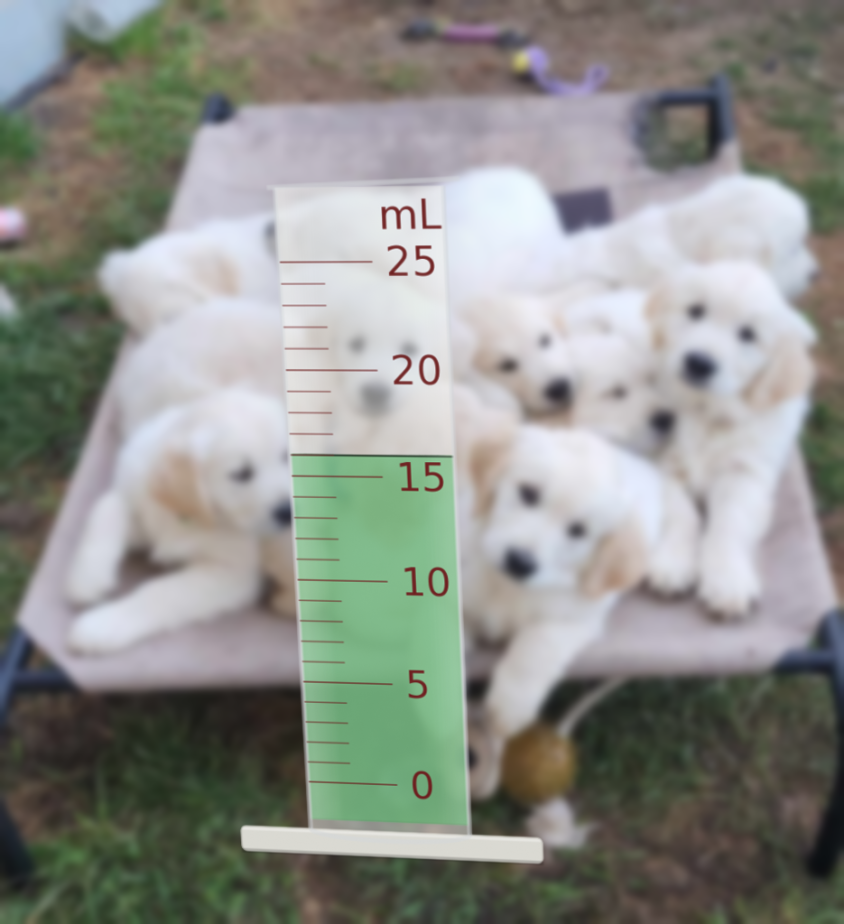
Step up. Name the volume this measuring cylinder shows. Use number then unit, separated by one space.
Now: 16 mL
